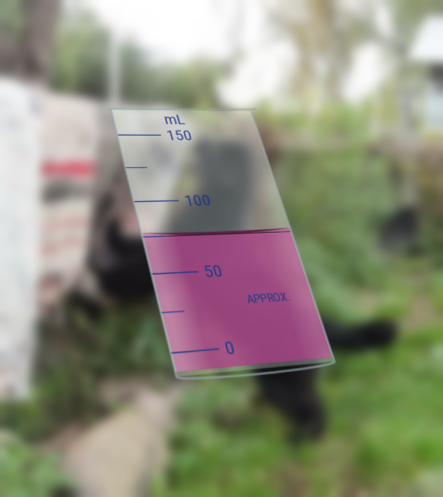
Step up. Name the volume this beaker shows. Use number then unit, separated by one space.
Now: 75 mL
